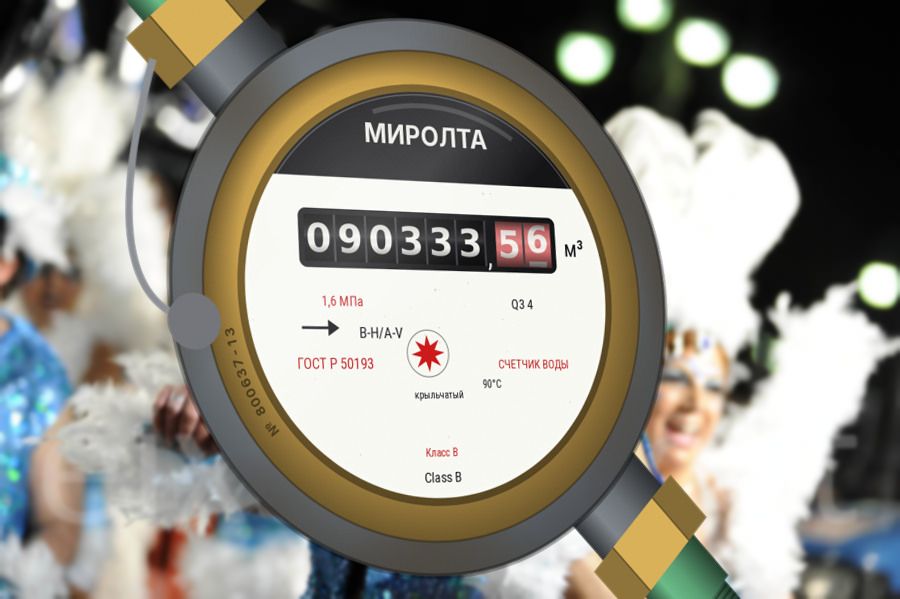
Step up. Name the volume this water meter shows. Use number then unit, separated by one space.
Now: 90333.56 m³
